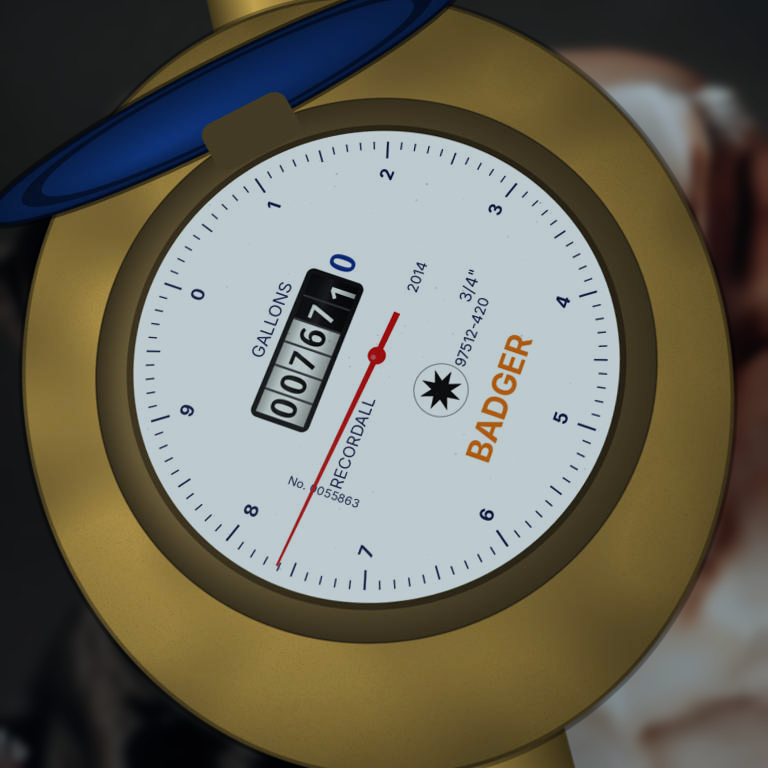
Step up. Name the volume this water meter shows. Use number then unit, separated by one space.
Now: 76707.6 gal
